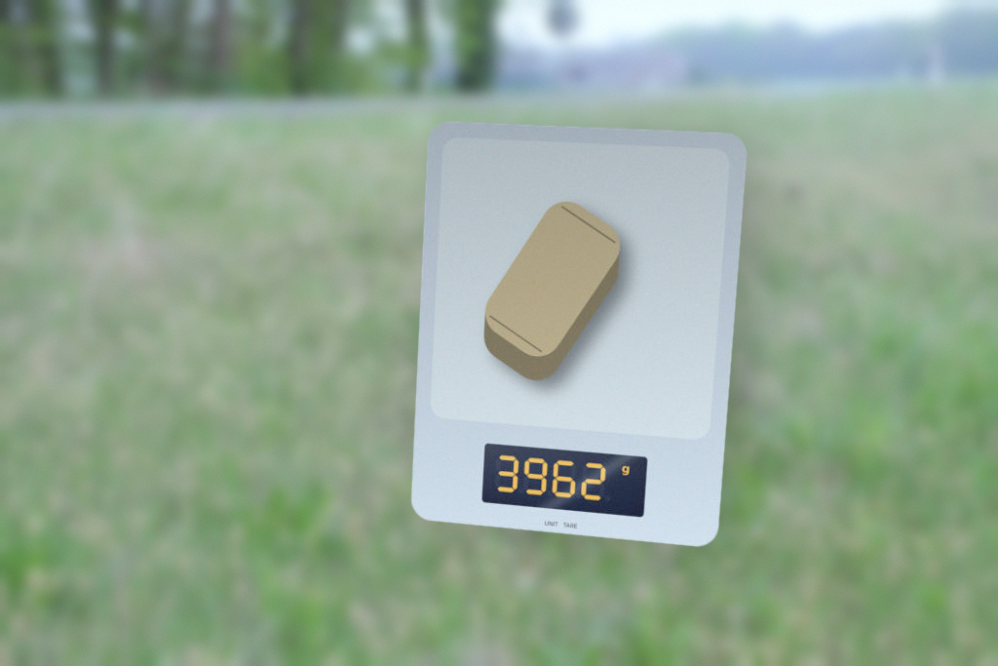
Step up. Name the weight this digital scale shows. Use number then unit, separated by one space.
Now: 3962 g
